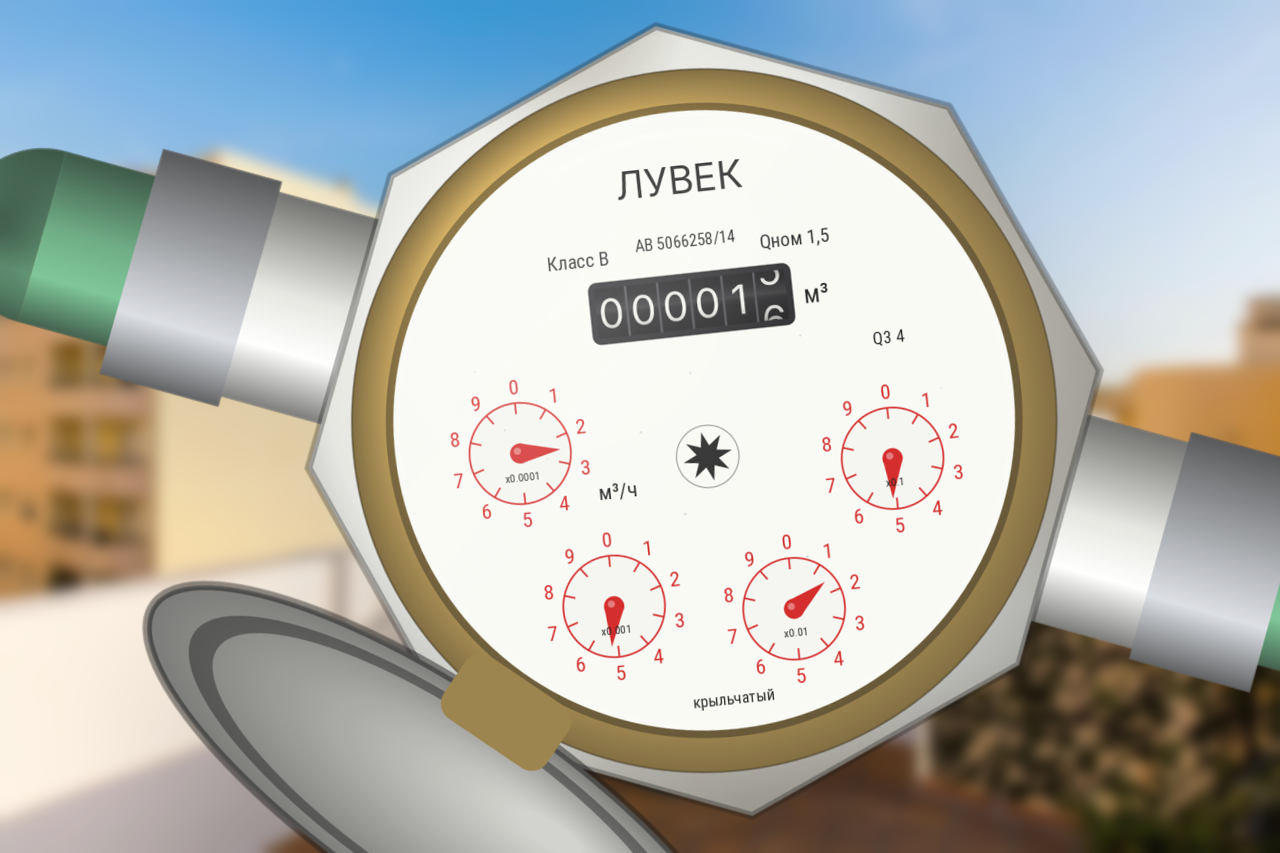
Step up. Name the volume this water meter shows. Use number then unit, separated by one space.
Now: 15.5152 m³
